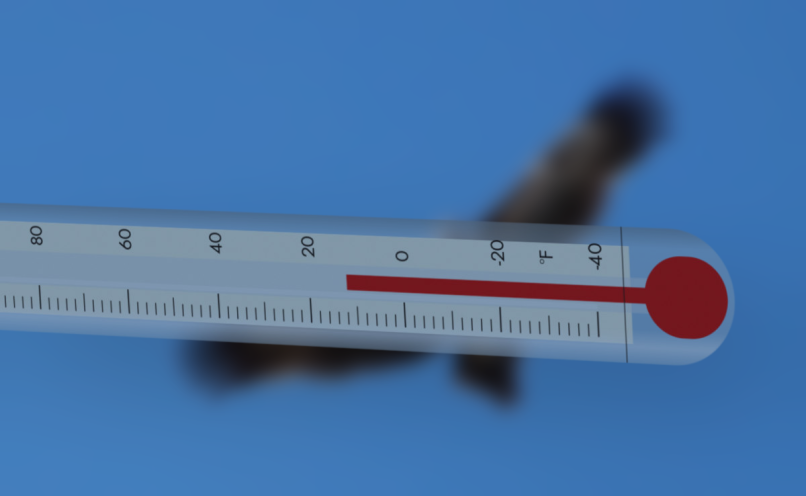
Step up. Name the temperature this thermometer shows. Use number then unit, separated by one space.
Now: 12 °F
